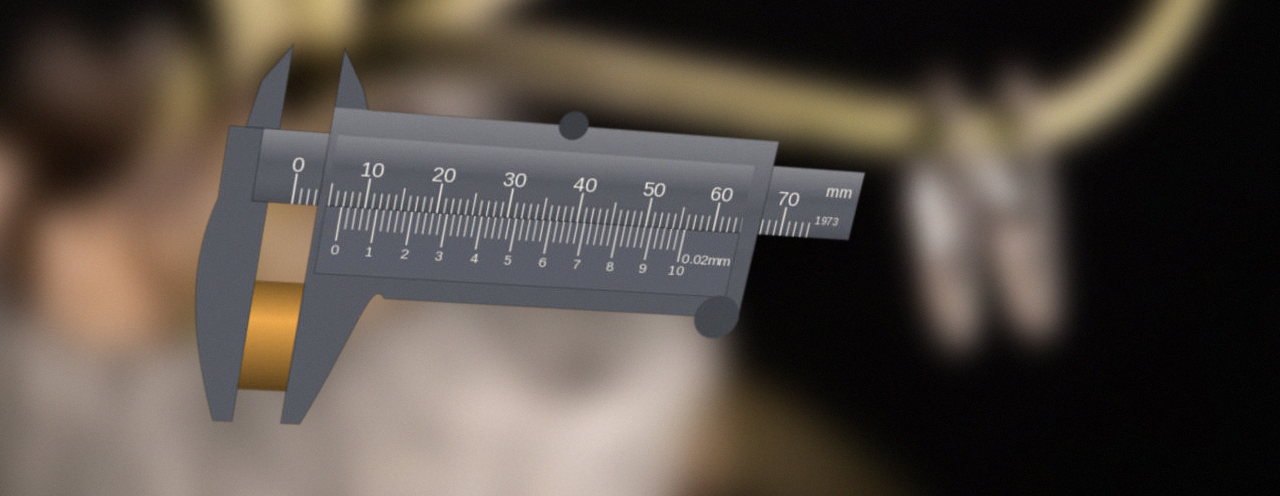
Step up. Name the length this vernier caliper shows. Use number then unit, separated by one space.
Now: 6.8 mm
